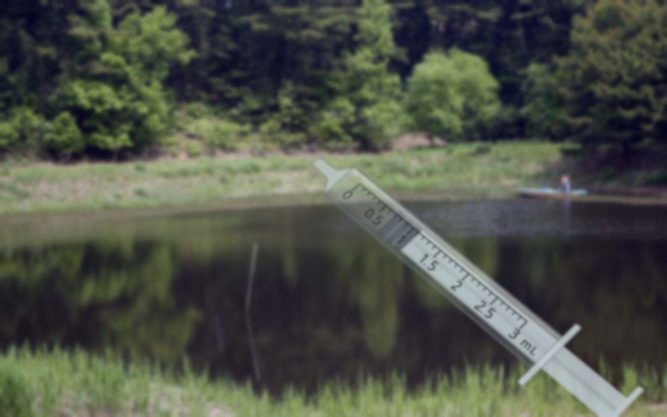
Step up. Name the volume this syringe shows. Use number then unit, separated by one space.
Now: 0.7 mL
